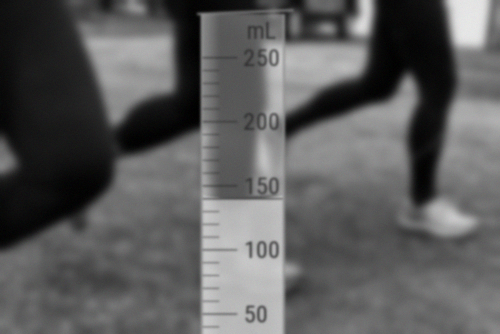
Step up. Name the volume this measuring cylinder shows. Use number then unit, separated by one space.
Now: 140 mL
